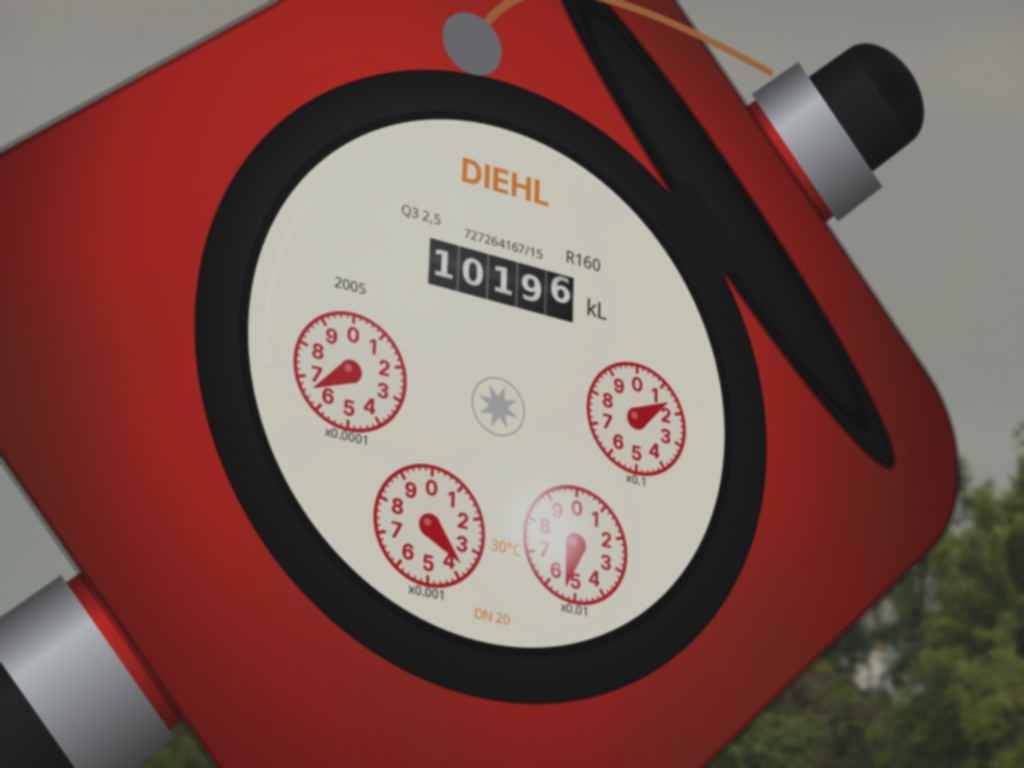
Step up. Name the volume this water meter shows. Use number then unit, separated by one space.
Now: 10196.1536 kL
